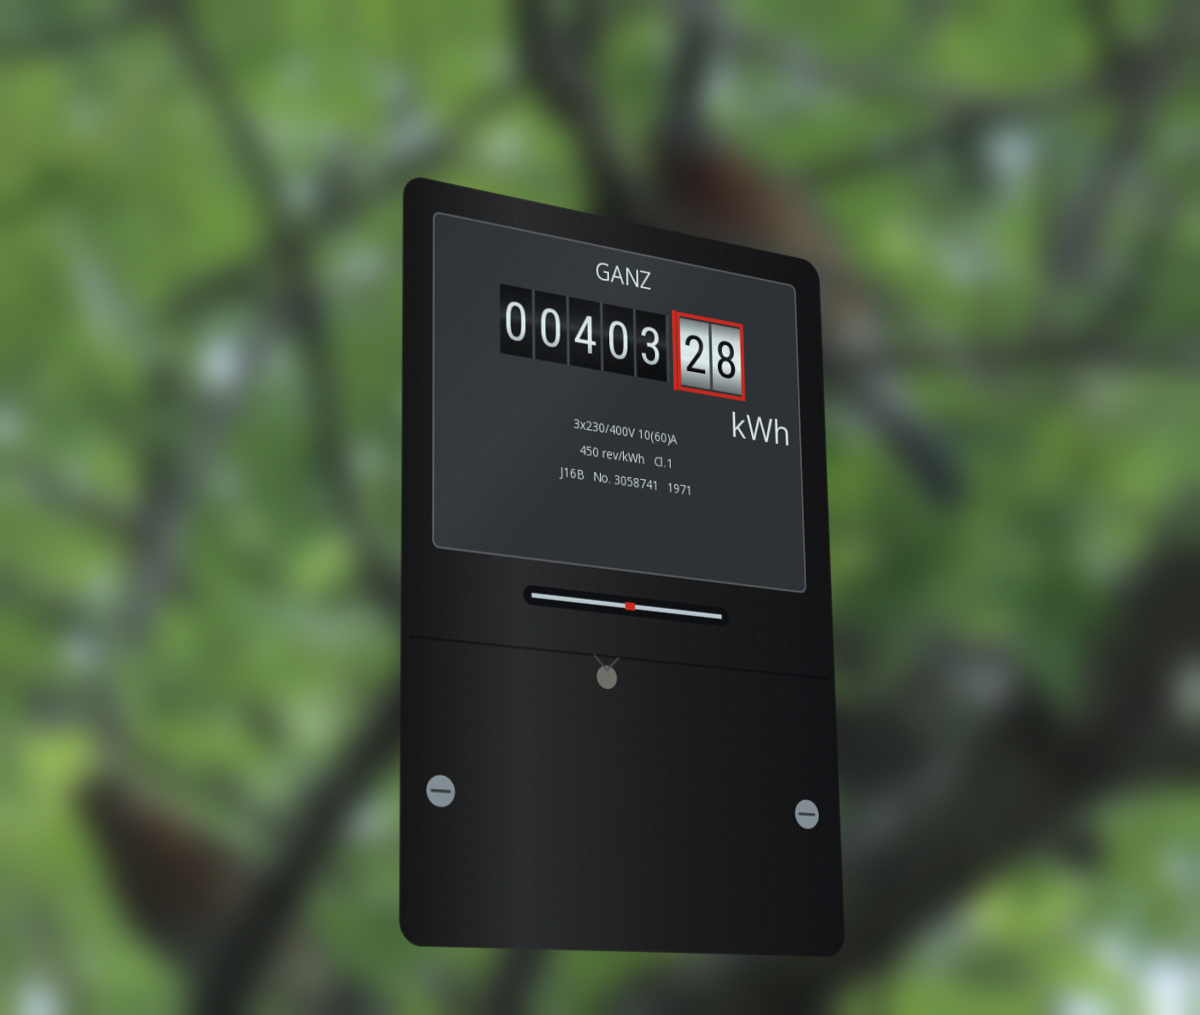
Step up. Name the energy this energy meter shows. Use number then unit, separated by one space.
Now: 403.28 kWh
